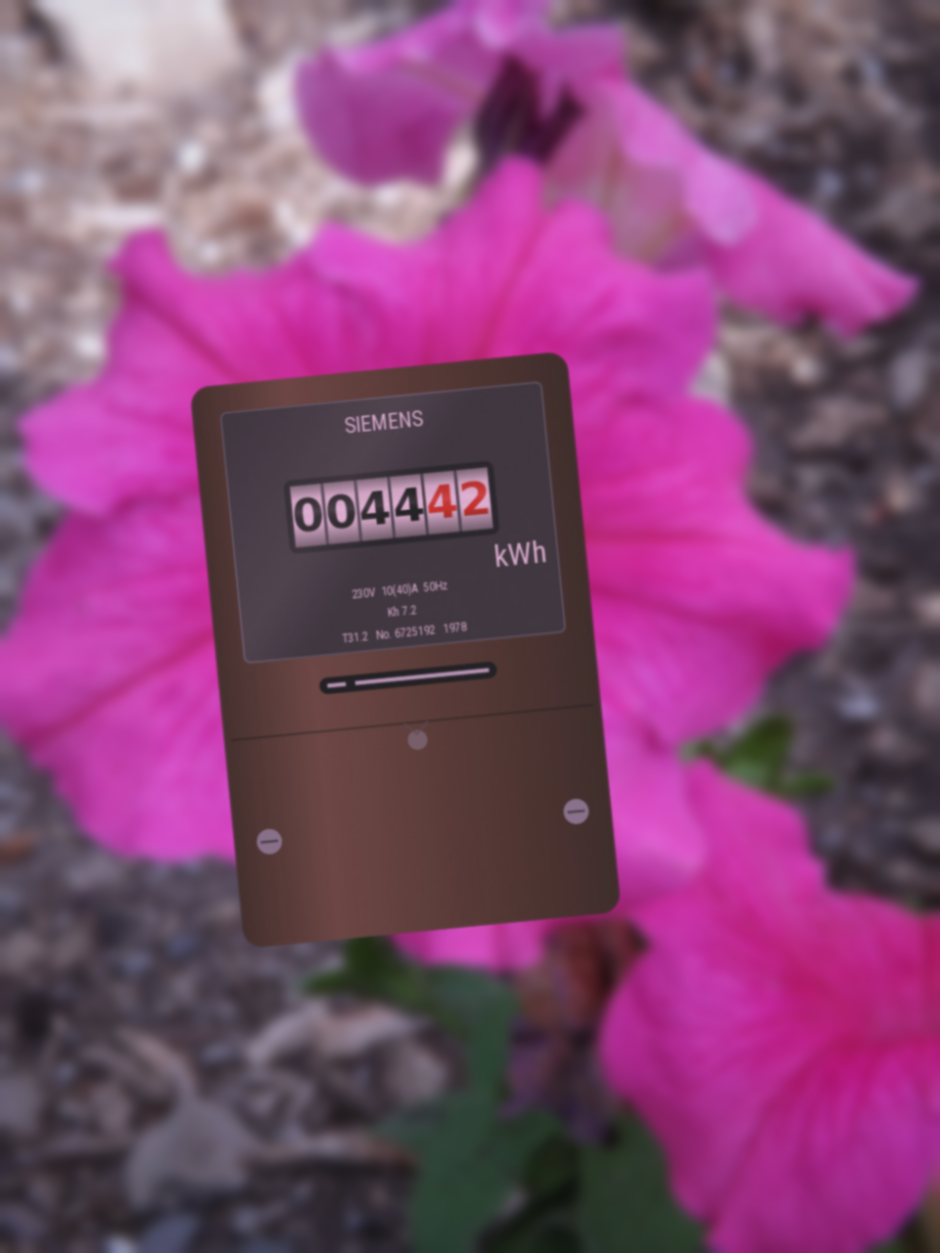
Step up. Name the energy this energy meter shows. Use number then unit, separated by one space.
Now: 44.42 kWh
